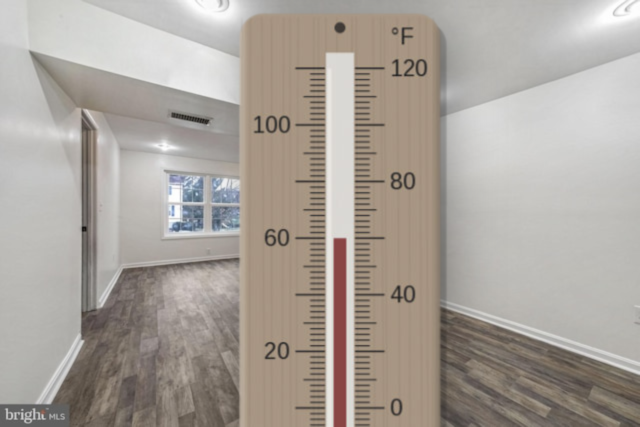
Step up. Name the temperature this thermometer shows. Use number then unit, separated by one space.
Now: 60 °F
